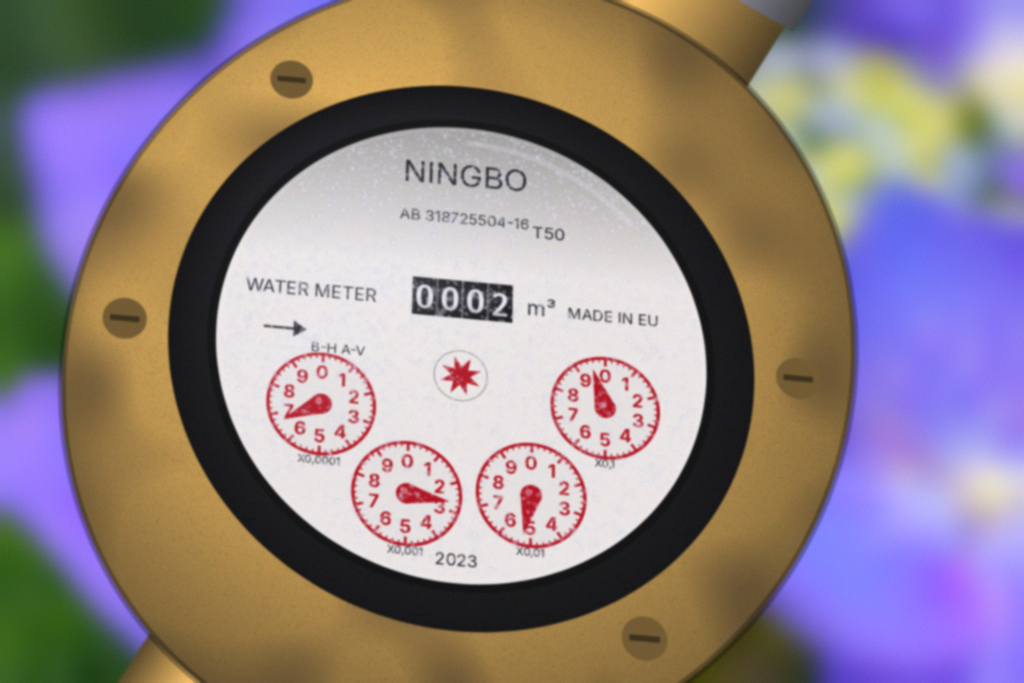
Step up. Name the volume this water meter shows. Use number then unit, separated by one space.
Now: 1.9526 m³
